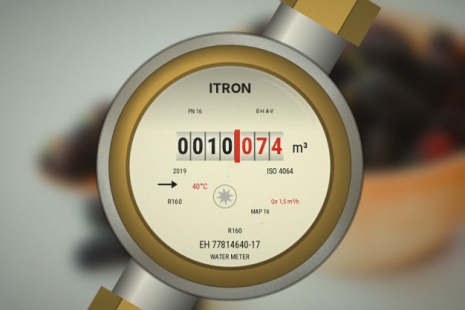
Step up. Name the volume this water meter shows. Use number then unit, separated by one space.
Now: 10.074 m³
